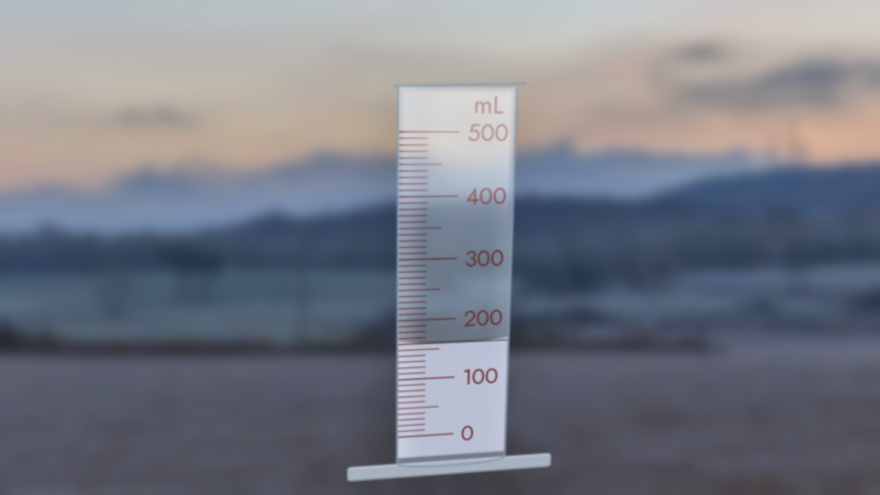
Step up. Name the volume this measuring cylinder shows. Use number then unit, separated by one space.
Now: 160 mL
